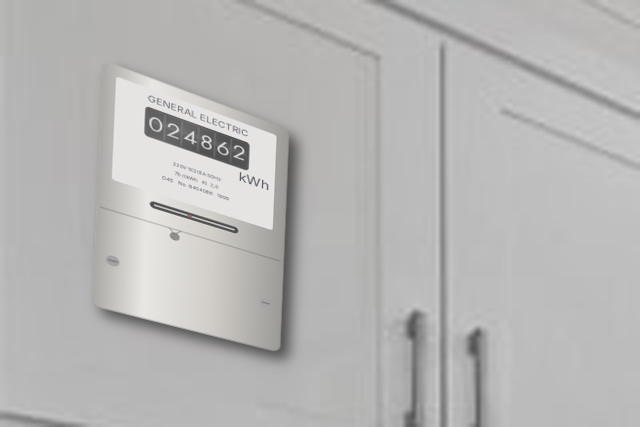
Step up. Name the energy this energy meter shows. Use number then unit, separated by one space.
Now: 24862 kWh
